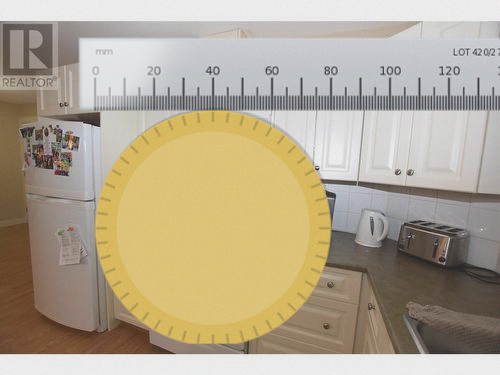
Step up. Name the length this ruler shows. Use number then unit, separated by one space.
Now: 80 mm
